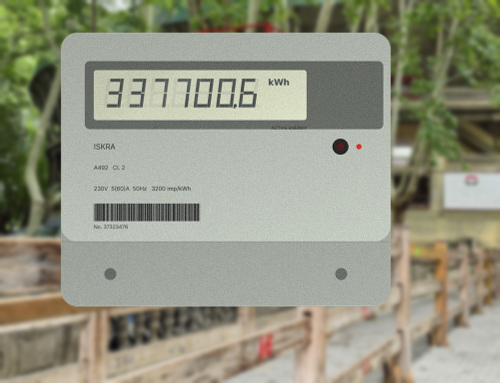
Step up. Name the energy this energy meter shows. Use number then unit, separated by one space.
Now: 337700.6 kWh
